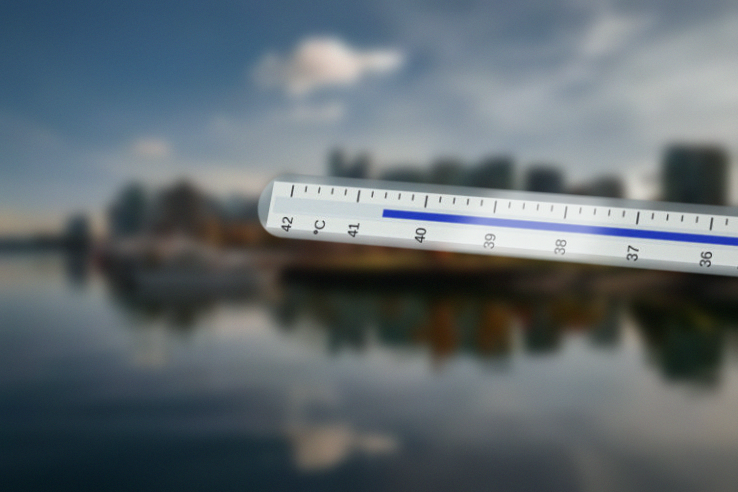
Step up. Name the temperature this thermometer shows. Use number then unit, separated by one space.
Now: 40.6 °C
